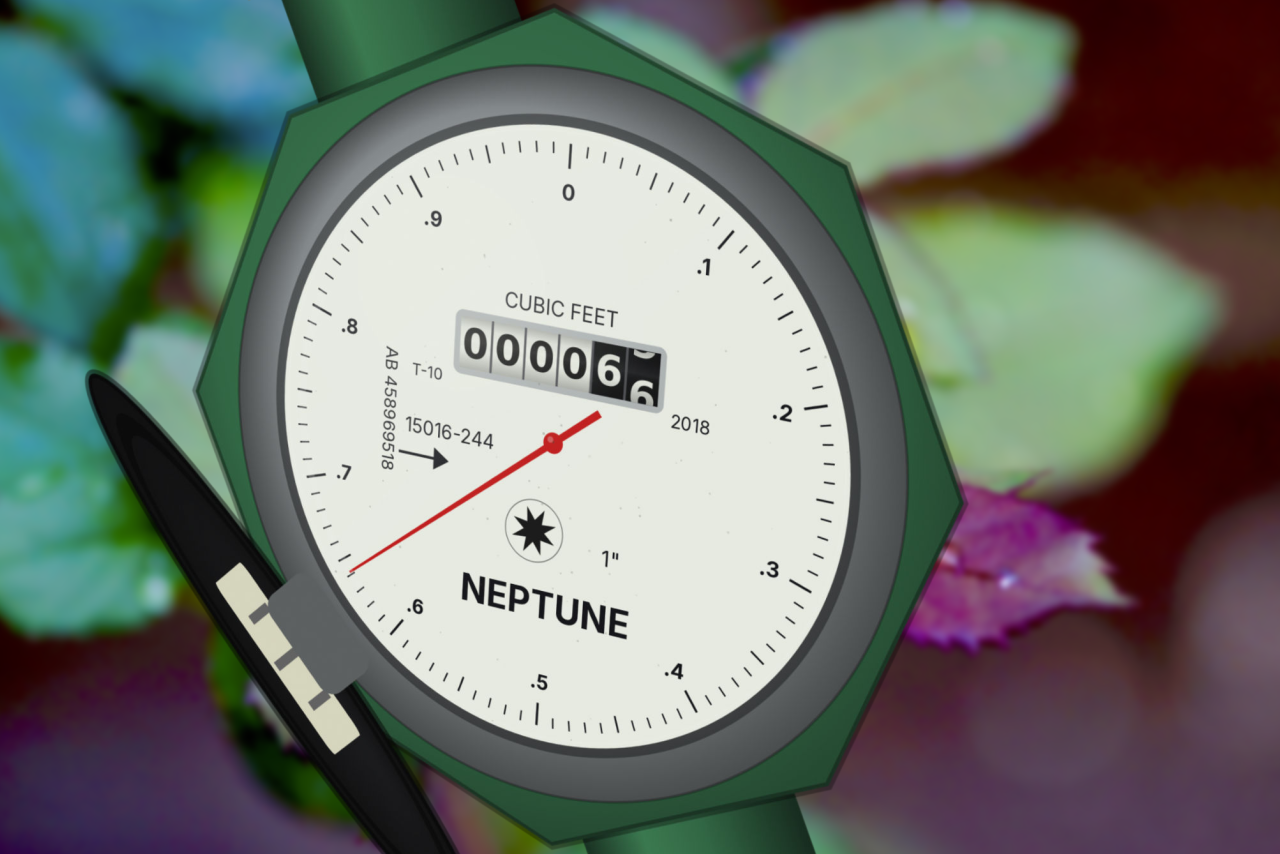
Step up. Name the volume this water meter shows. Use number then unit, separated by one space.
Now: 65.64 ft³
